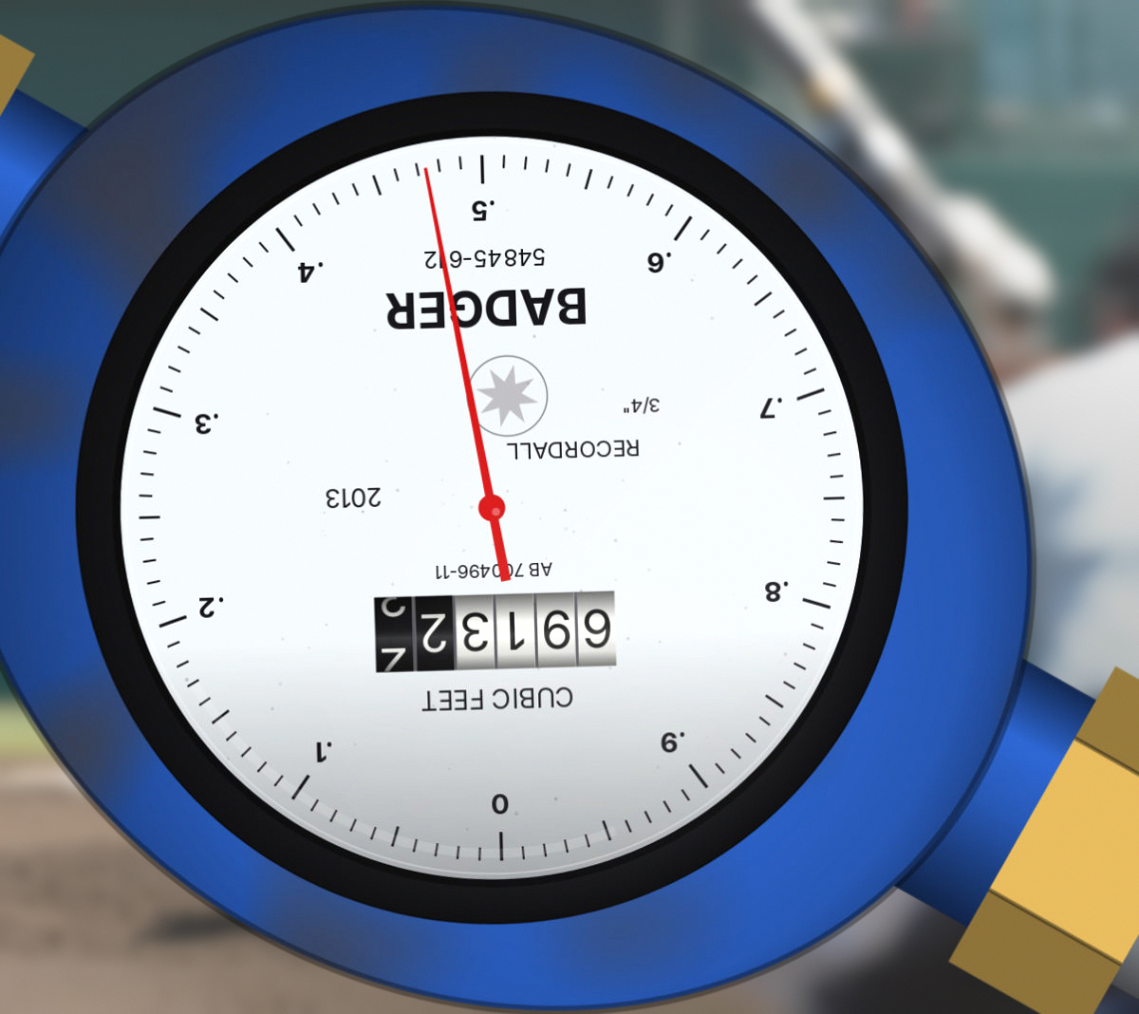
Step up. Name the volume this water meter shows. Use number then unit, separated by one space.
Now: 691322.47 ft³
